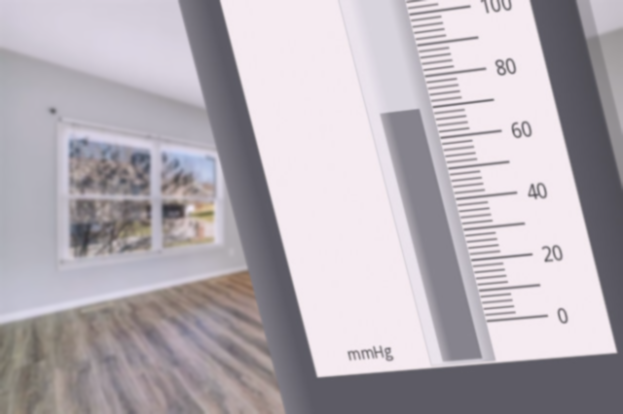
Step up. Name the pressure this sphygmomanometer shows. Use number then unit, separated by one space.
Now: 70 mmHg
